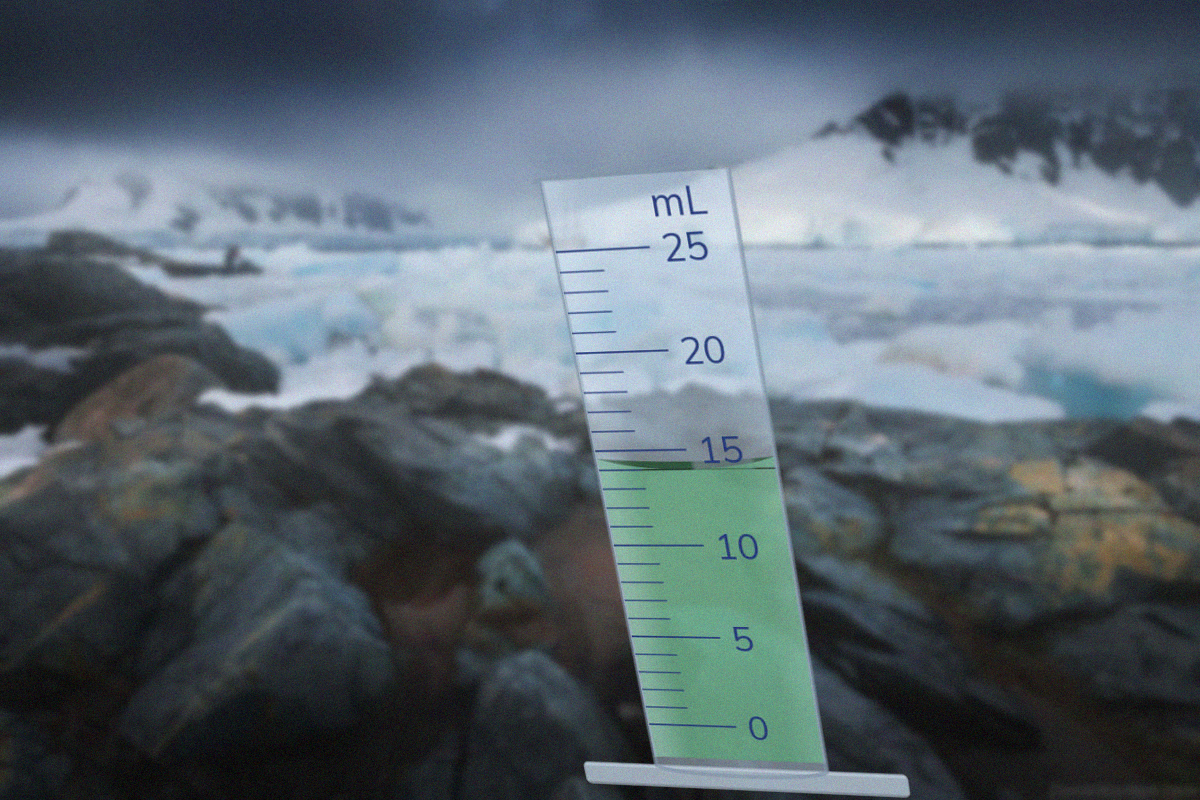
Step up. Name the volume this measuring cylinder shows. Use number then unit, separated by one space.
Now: 14 mL
